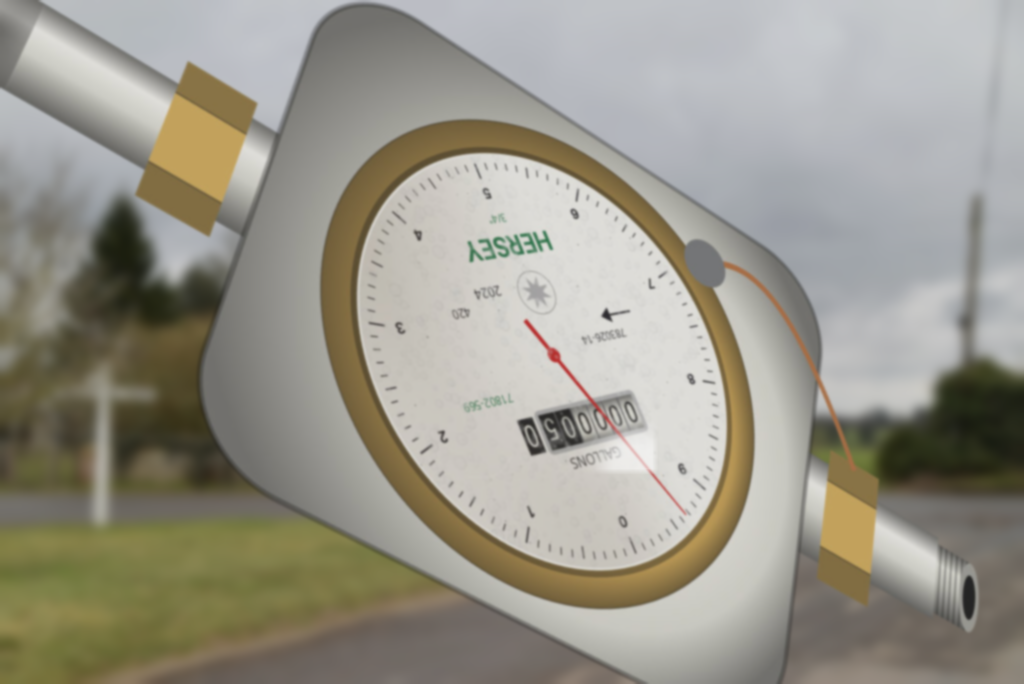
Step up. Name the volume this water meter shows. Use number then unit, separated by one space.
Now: 49.3 gal
